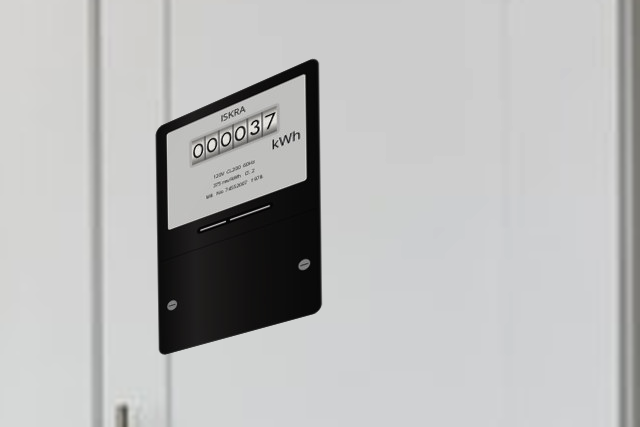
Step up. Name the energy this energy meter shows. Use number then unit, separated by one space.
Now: 37 kWh
